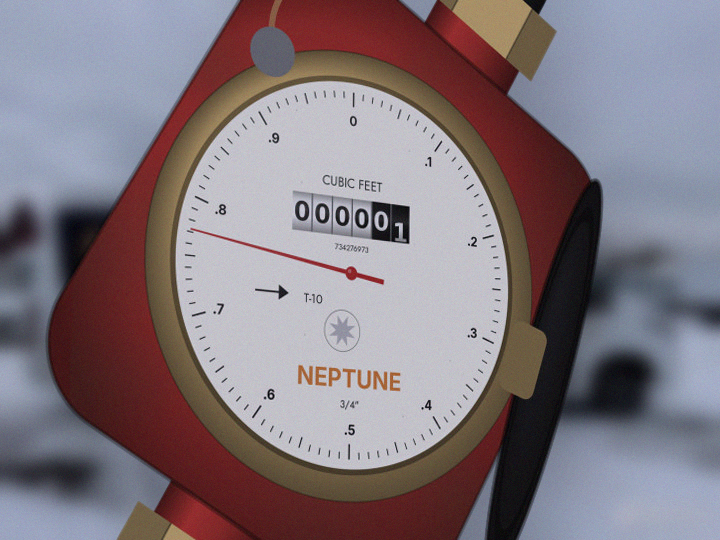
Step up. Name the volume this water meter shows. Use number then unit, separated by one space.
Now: 0.77 ft³
